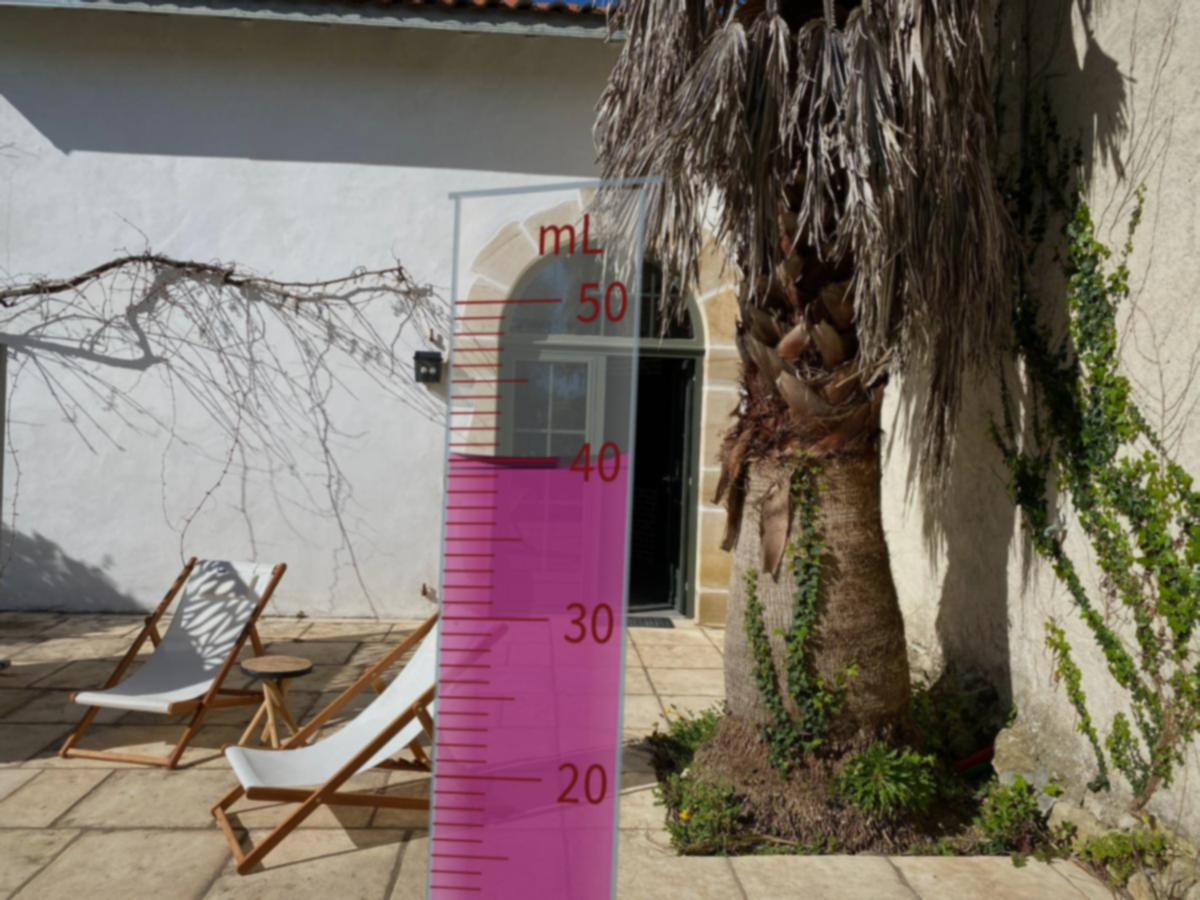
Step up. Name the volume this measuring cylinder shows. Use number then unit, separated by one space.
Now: 39.5 mL
